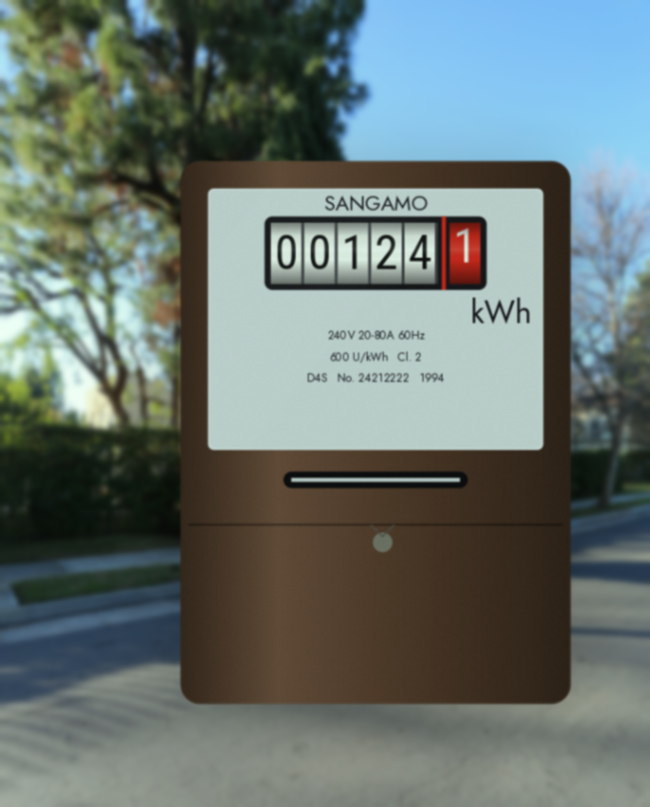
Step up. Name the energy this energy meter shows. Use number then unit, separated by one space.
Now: 124.1 kWh
